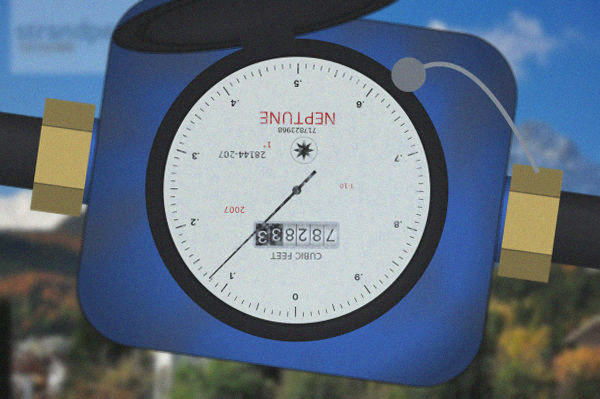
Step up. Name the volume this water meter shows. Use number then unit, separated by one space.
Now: 782833.12 ft³
